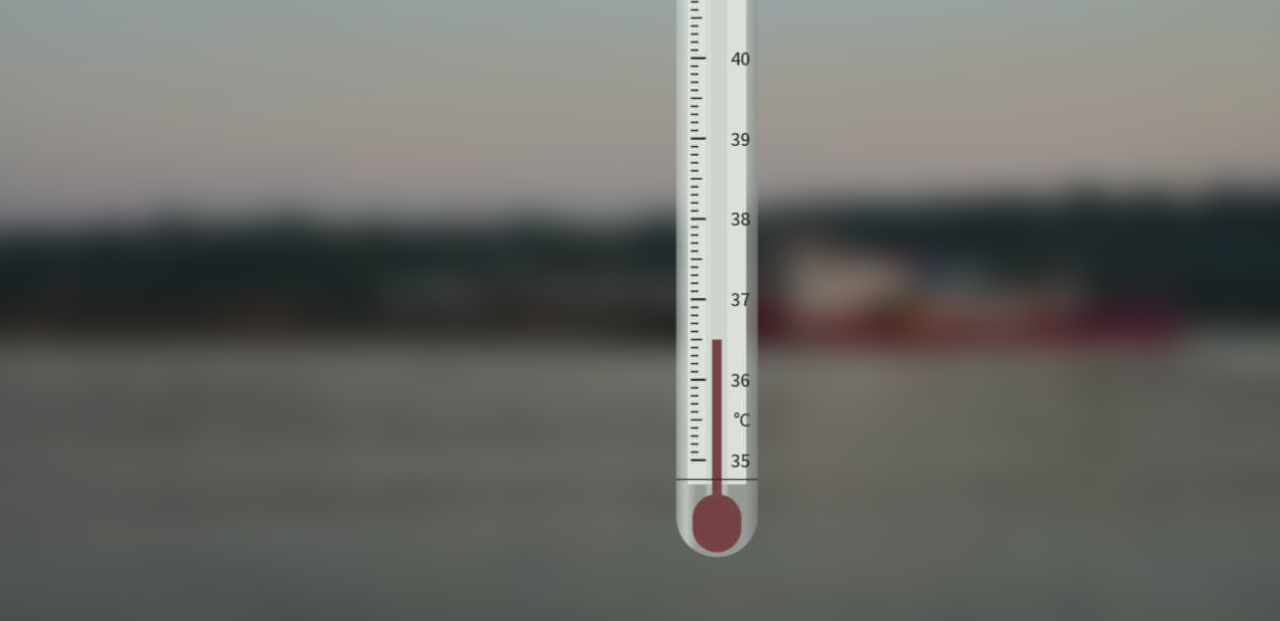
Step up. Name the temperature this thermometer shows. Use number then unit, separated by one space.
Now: 36.5 °C
